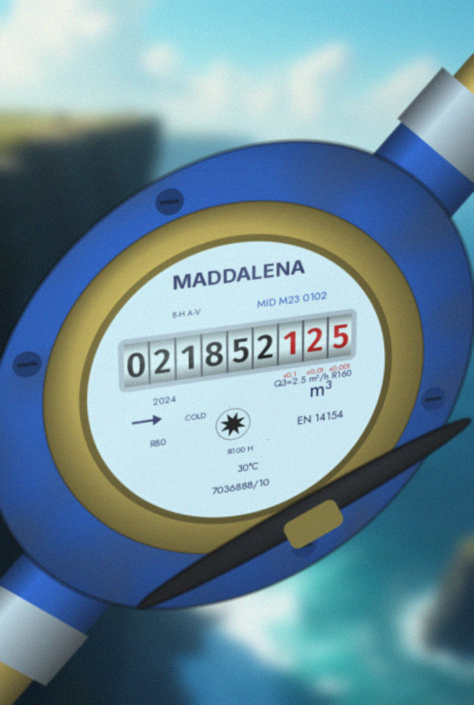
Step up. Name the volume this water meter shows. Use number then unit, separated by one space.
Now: 21852.125 m³
